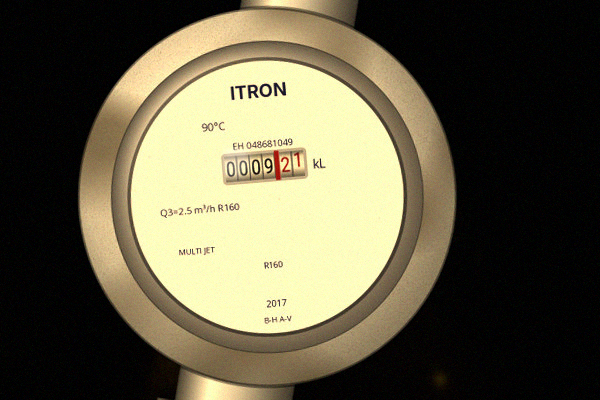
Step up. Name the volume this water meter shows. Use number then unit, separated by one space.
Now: 9.21 kL
